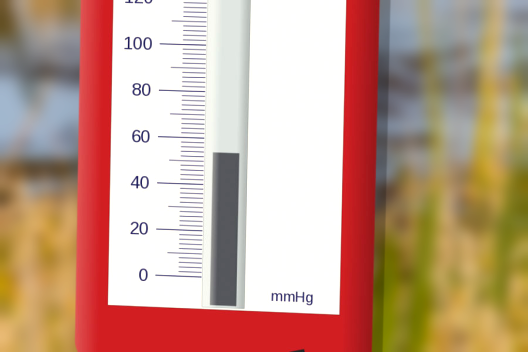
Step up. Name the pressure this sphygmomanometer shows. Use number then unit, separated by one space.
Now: 54 mmHg
